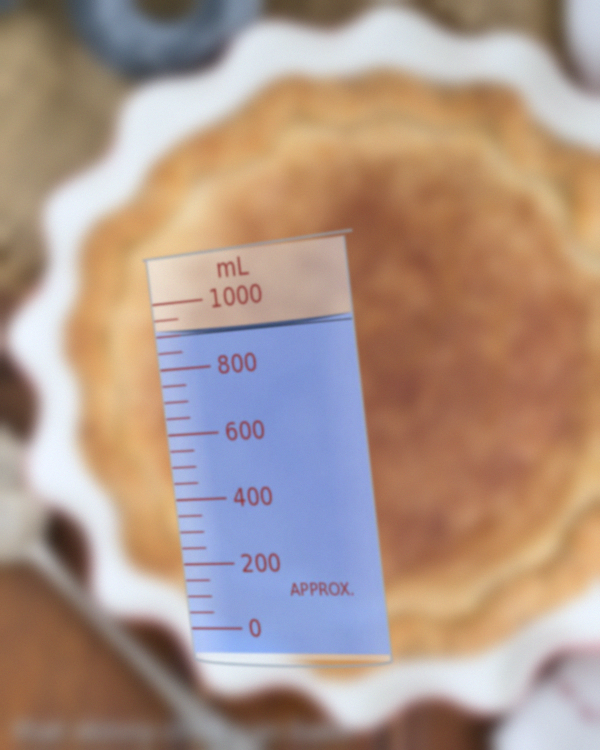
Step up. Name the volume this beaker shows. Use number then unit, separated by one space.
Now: 900 mL
